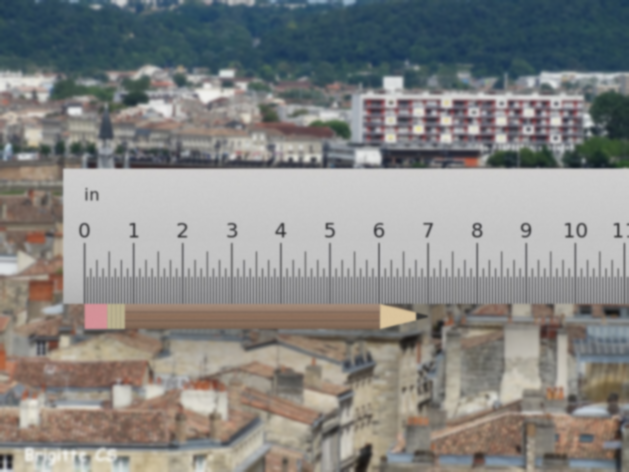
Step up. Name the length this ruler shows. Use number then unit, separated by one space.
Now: 7 in
